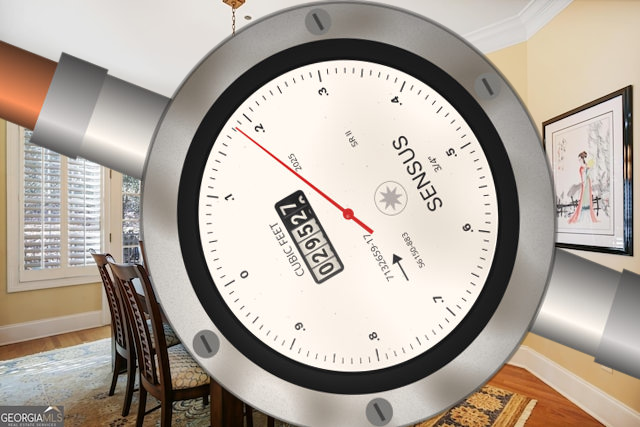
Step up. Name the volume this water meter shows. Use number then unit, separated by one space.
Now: 29527.18 ft³
